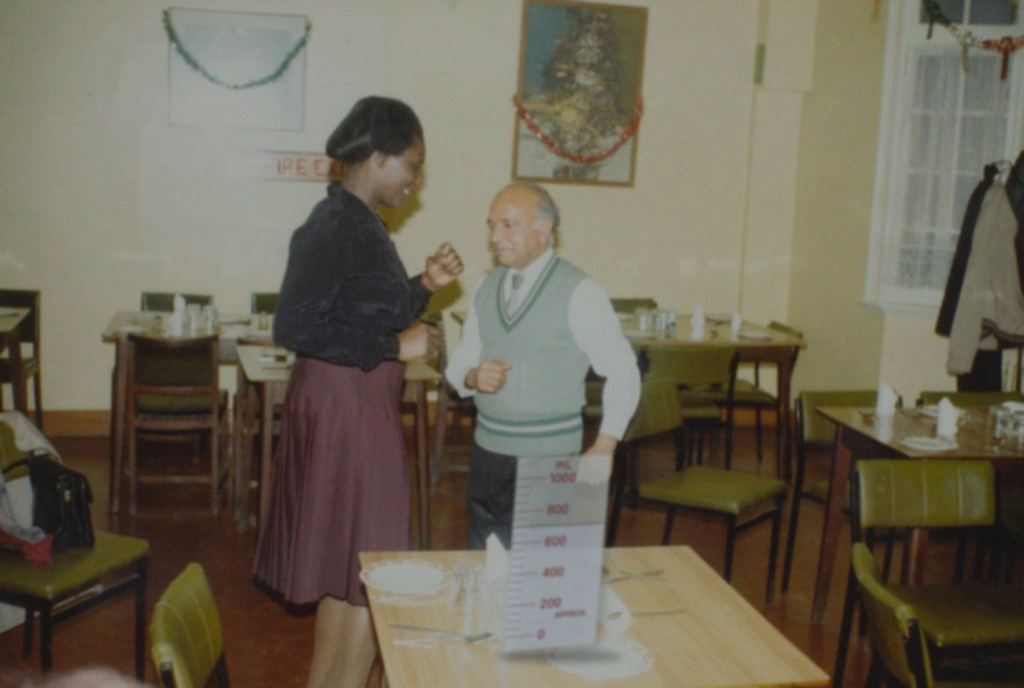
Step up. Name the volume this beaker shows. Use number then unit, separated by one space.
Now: 700 mL
